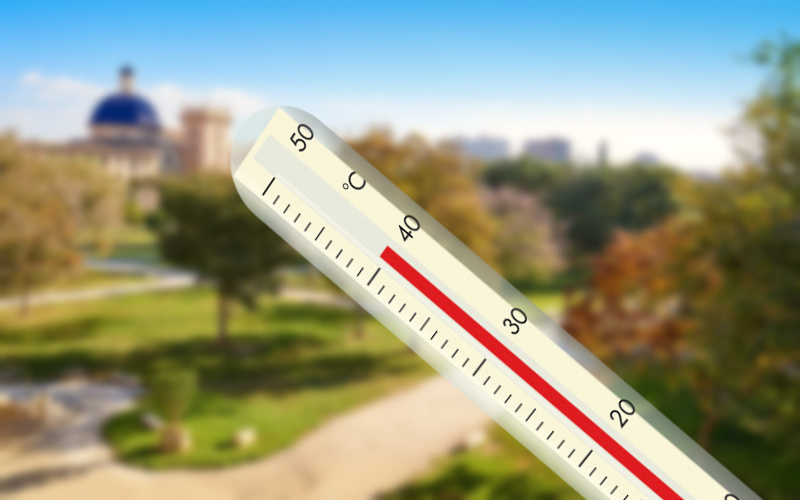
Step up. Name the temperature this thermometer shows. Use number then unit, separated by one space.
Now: 40.5 °C
